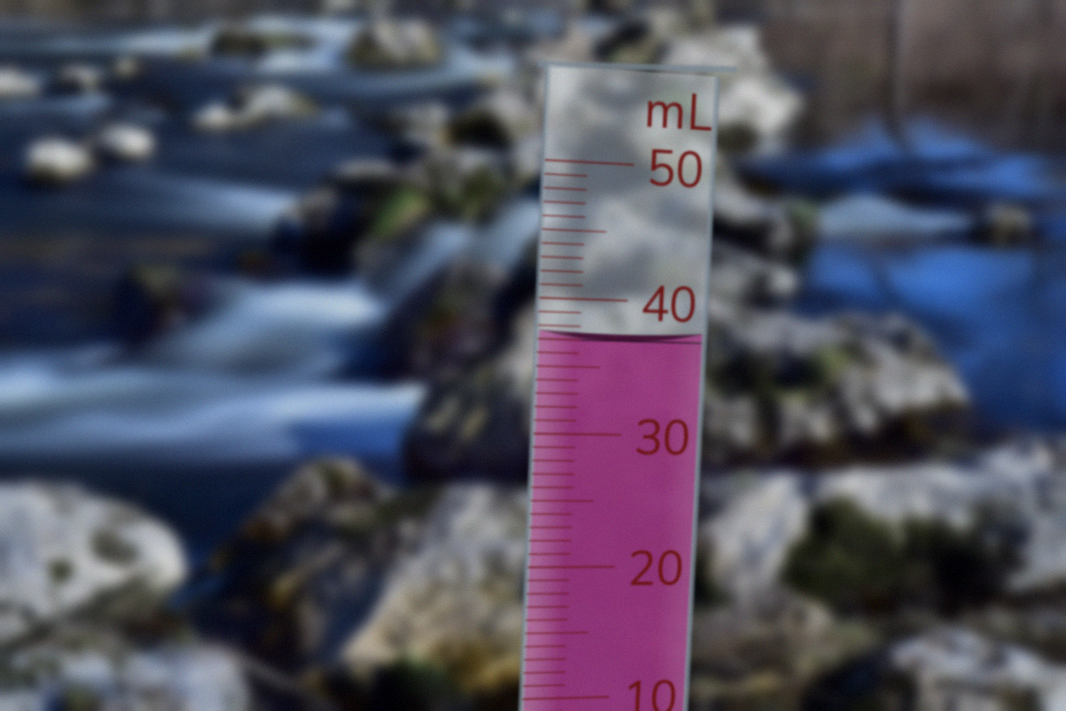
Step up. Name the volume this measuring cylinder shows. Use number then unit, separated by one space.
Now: 37 mL
